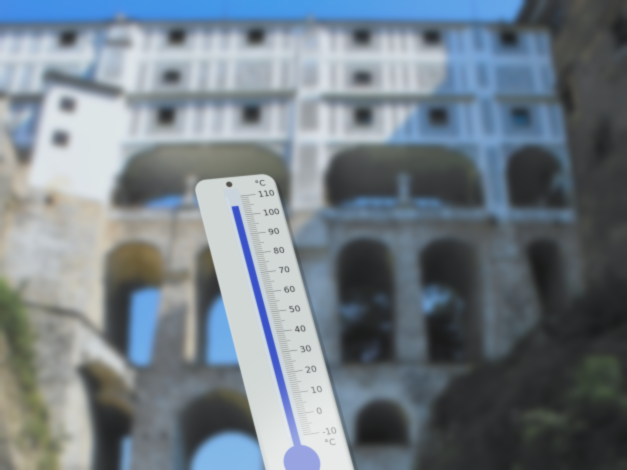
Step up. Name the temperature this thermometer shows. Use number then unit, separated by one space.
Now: 105 °C
